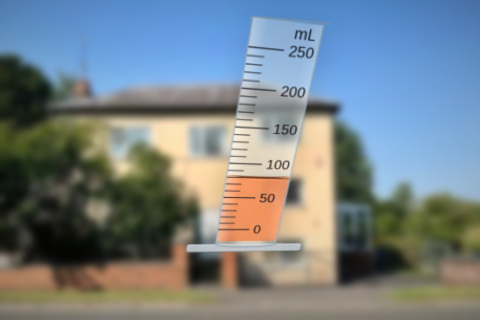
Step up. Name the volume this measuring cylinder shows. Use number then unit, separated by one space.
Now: 80 mL
